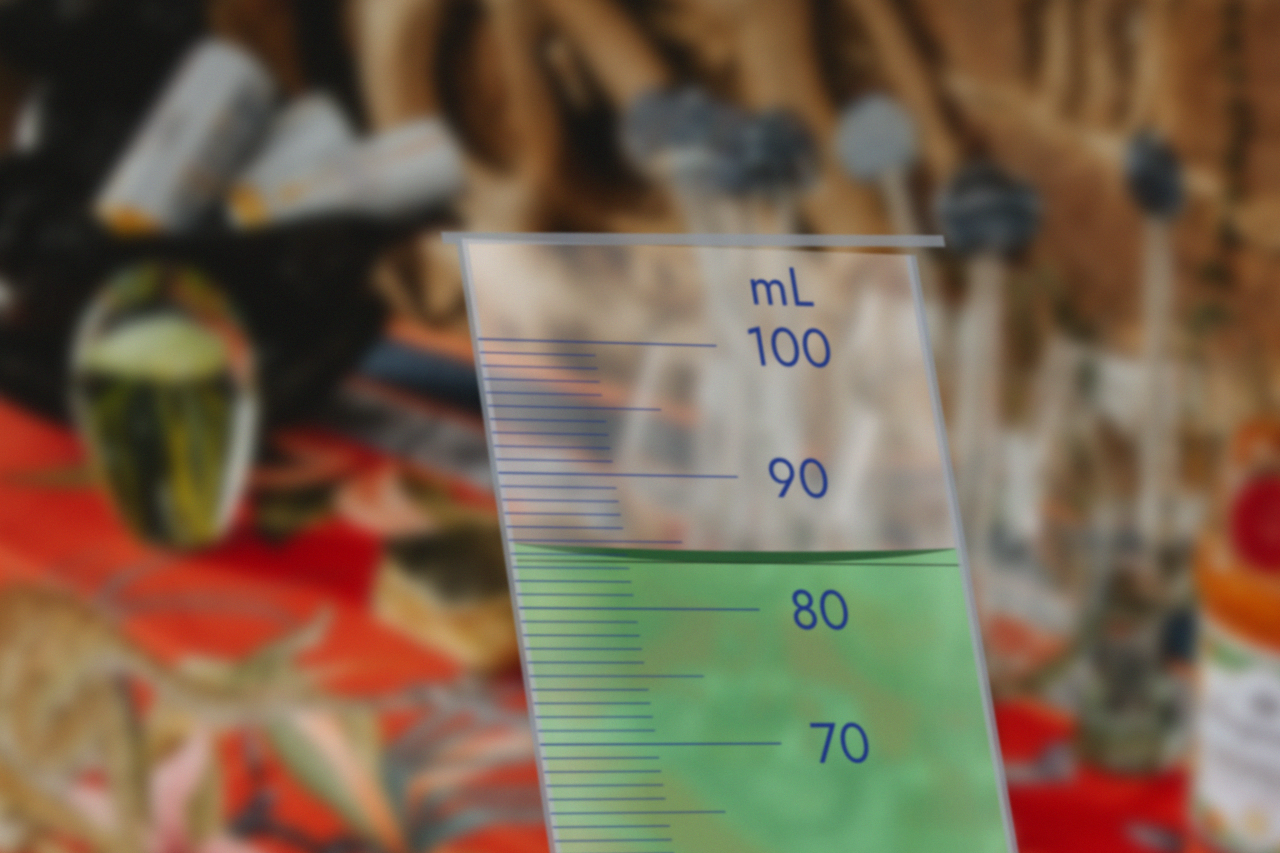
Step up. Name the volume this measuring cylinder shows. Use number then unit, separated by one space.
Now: 83.5 mL
